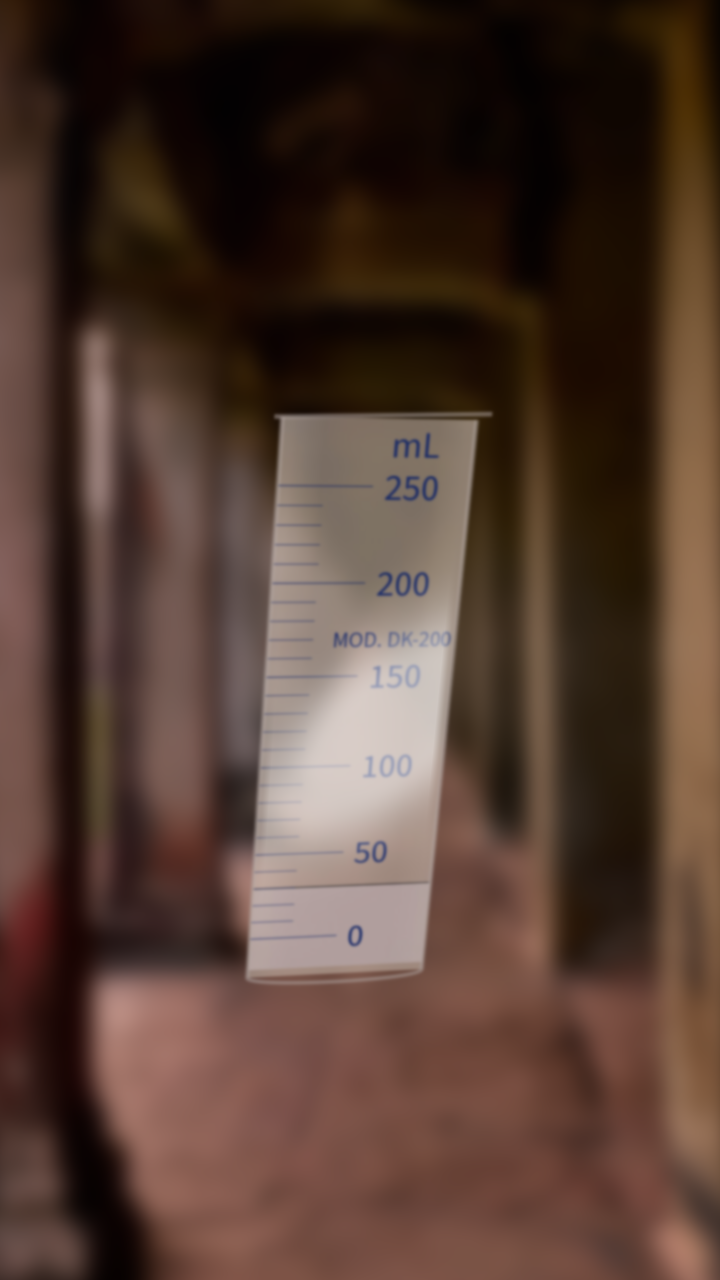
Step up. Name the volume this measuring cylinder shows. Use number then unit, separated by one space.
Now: 30 mL
